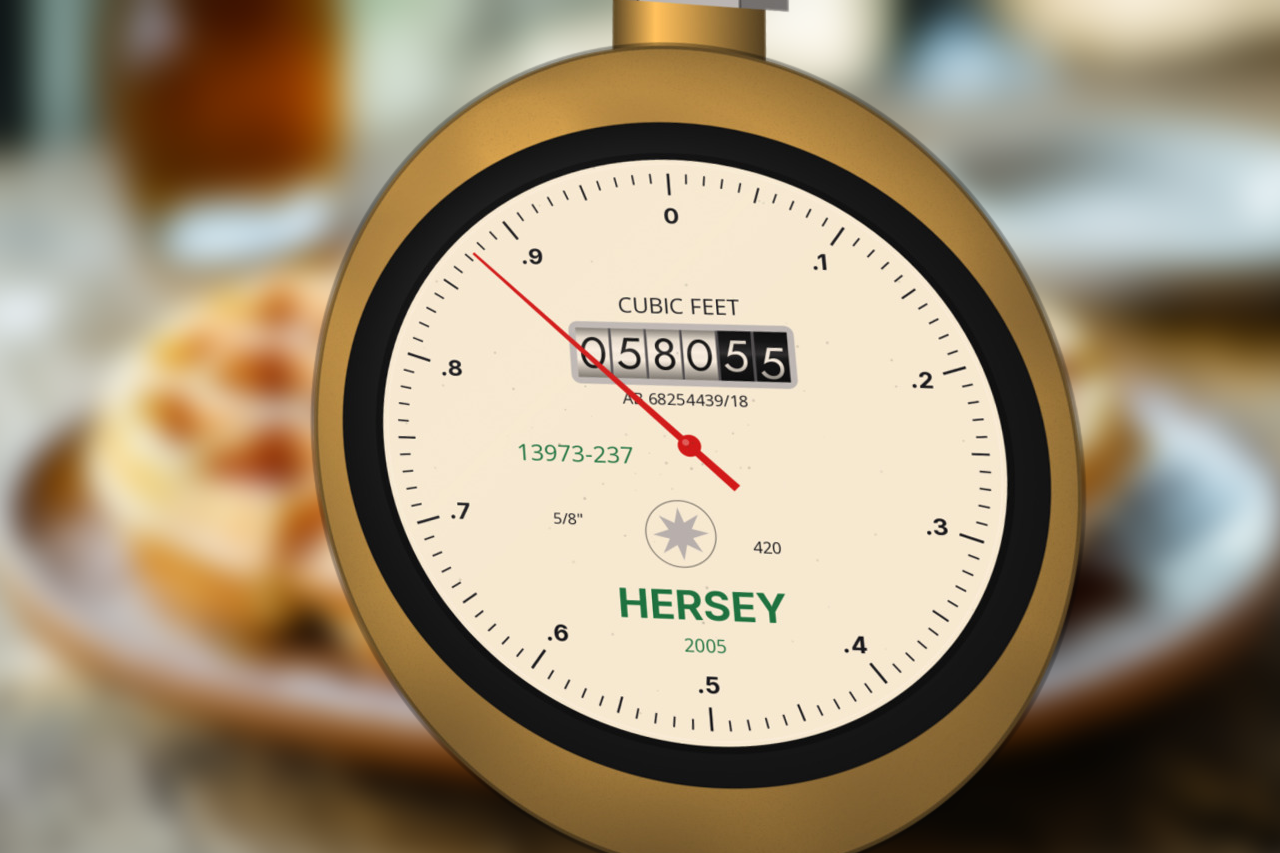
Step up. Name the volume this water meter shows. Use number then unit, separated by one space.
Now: 58054.87 ft³
